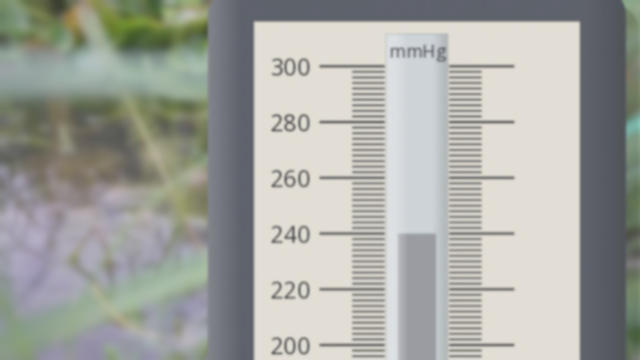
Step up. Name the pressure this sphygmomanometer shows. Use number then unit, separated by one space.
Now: 240 mmHg
